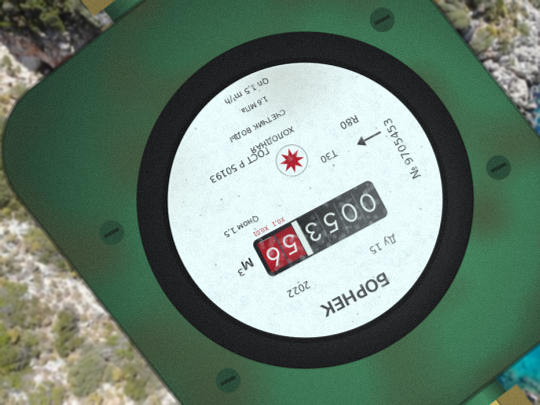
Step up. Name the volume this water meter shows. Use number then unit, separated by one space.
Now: 53.56 m³
